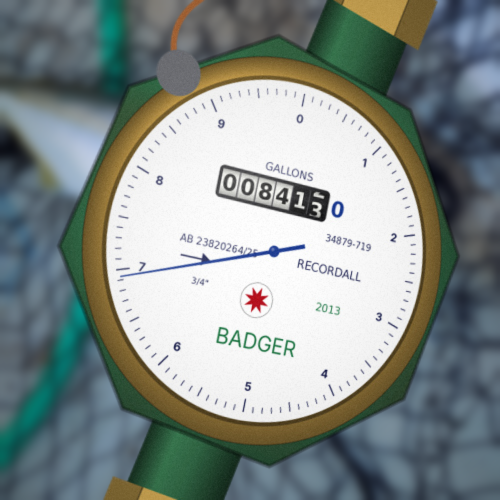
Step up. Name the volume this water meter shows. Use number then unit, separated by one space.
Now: 84126.9 gal
